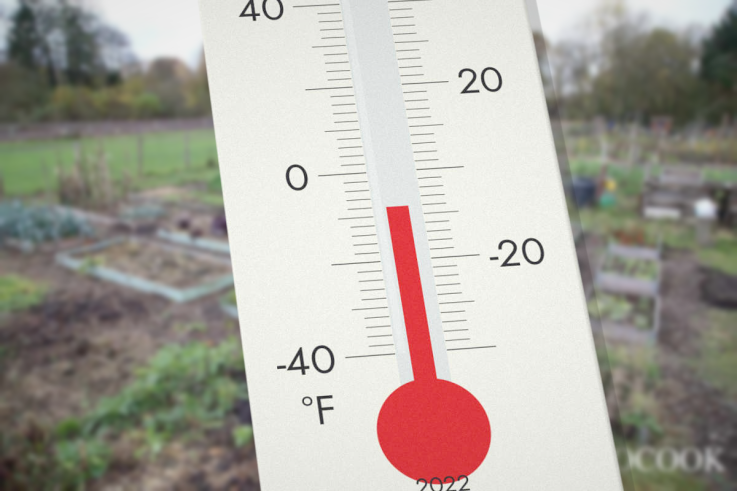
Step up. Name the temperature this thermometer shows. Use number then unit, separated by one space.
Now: -8 °F
